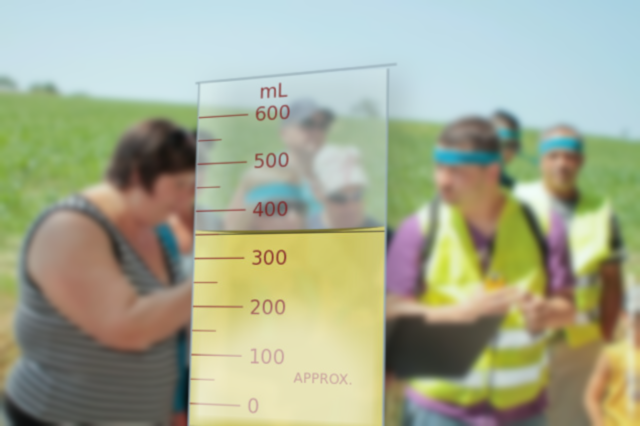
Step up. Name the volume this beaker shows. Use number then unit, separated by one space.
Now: 350 mL
